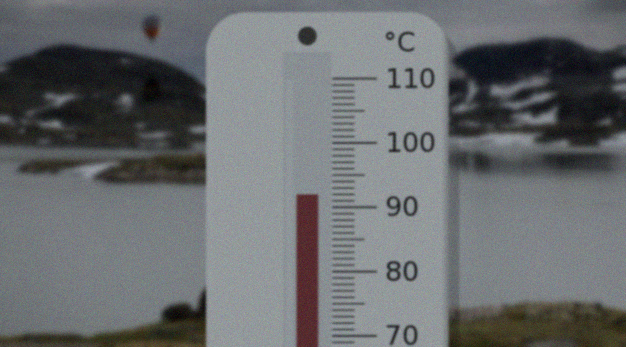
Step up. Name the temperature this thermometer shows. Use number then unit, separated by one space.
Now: 92 °C
